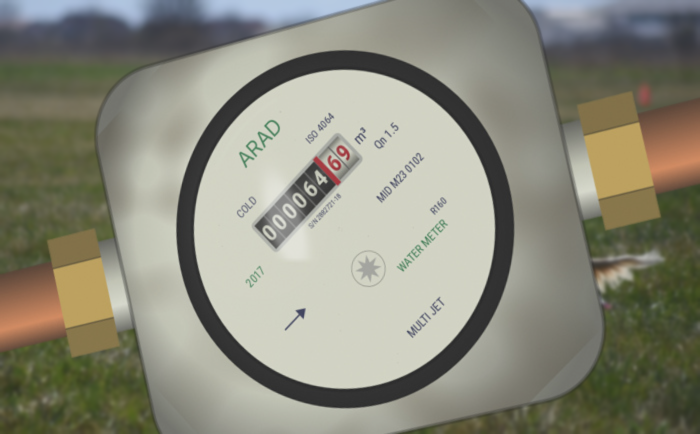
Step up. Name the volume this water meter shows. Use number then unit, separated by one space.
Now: 64.69 m³
